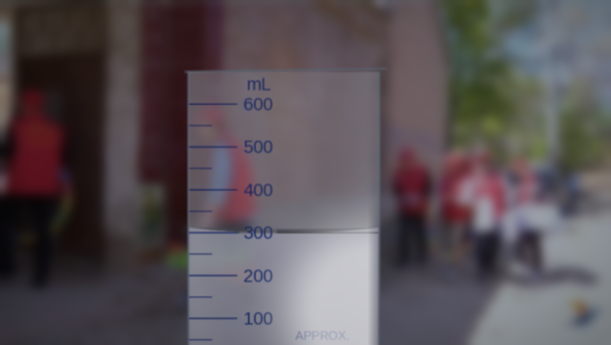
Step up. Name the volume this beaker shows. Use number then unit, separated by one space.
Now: 300 mL
